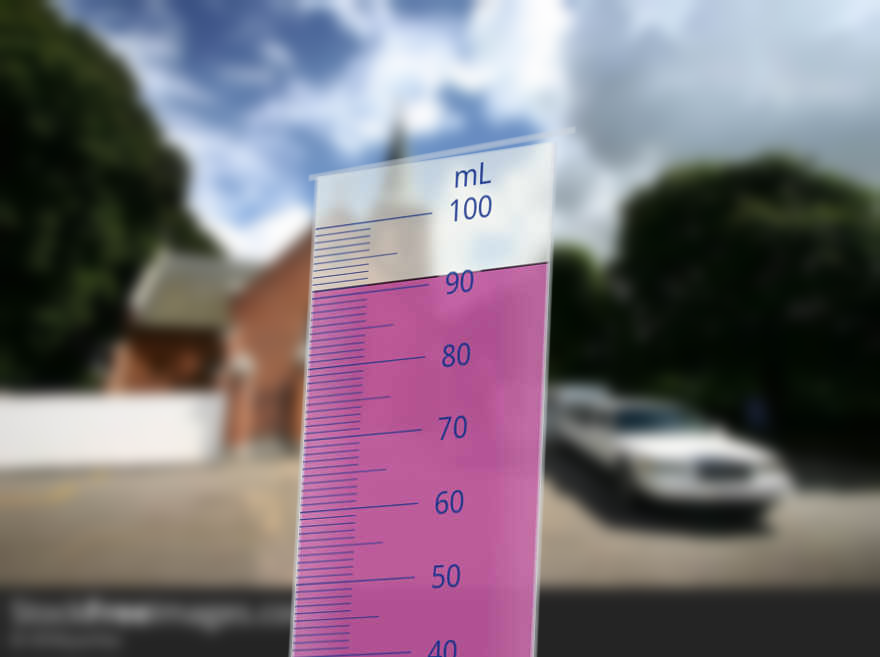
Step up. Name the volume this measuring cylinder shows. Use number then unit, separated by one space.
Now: 91 mL
